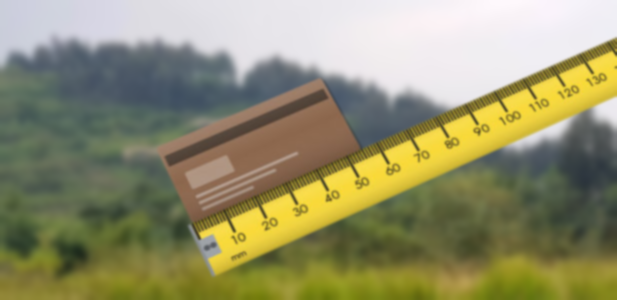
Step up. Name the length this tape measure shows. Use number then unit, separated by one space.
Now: 55 mm
